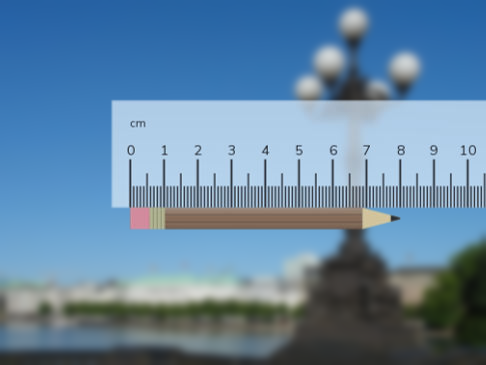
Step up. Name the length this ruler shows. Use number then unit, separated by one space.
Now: 8 cm
